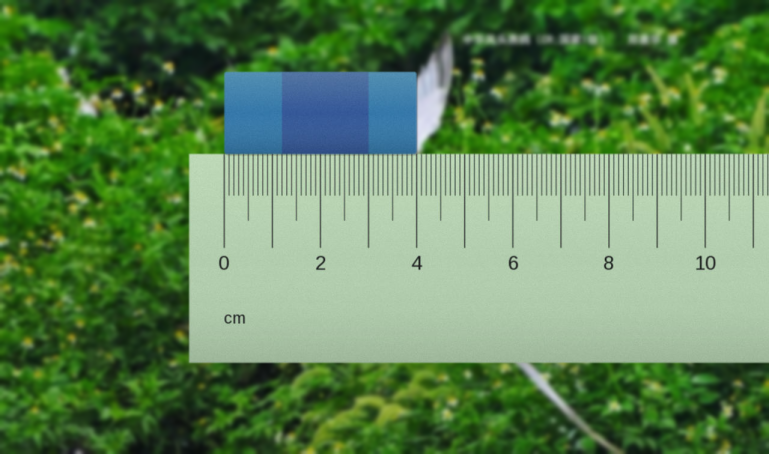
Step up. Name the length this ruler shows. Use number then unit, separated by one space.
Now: 4 cm
